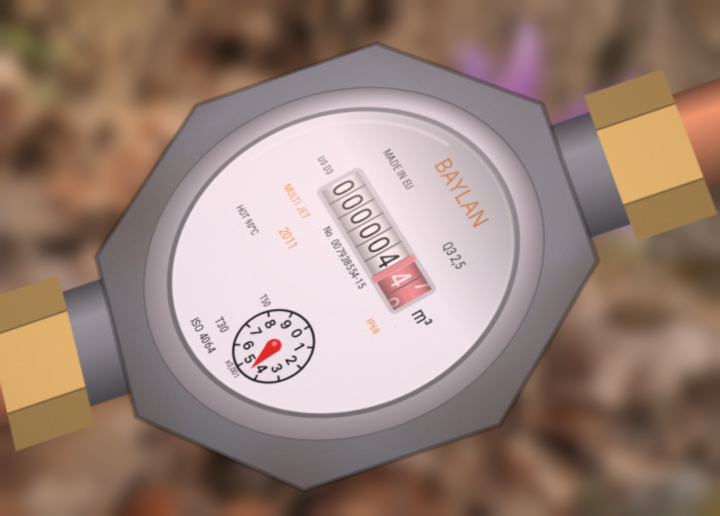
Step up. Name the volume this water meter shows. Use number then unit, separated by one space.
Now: 4.474 m³
